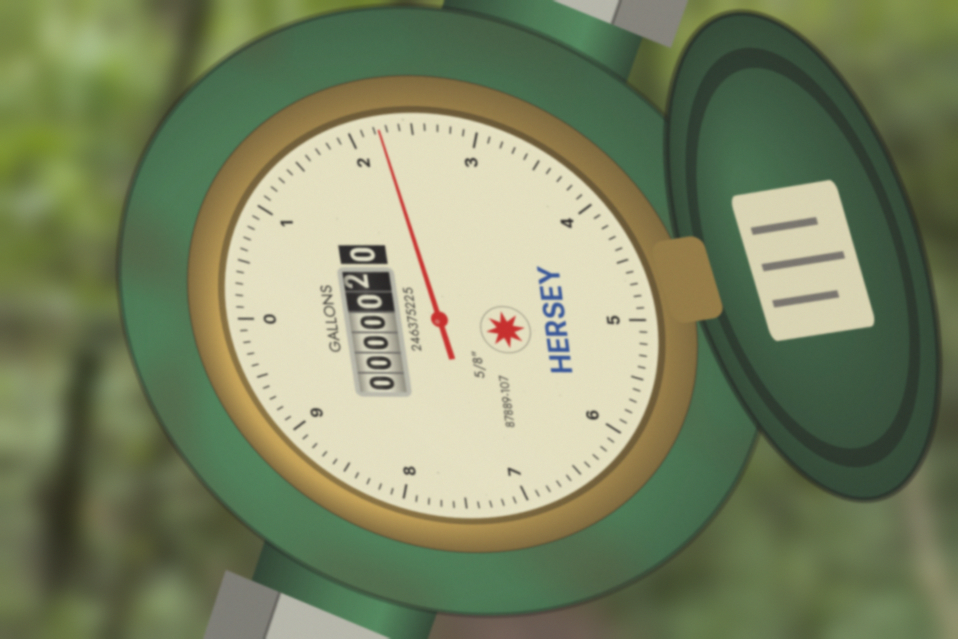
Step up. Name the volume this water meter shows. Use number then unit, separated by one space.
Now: 22.2 gal
